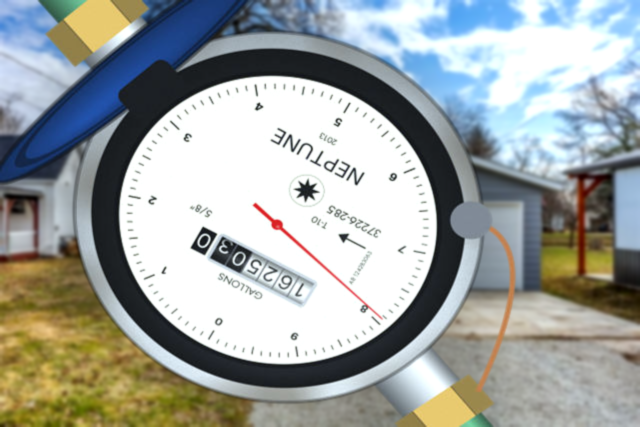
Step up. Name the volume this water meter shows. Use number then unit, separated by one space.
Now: 1625027.9 gal
